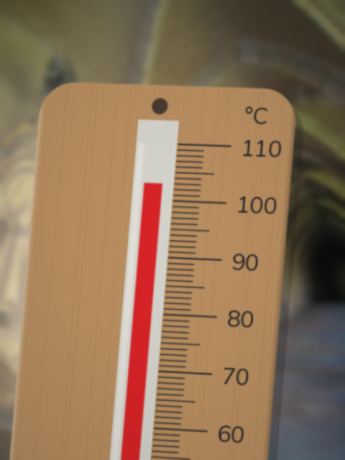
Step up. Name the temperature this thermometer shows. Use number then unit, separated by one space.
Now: 103 °C
